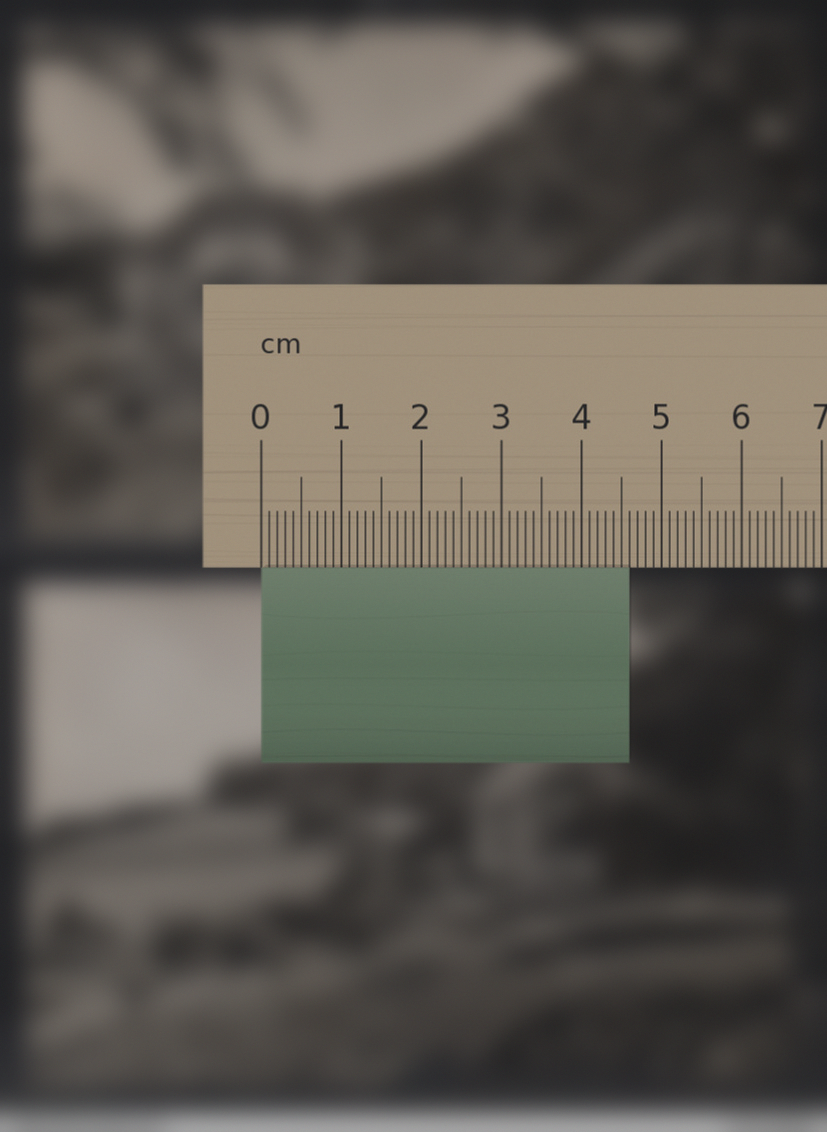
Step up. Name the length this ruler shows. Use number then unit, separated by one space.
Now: 4.6 cm
